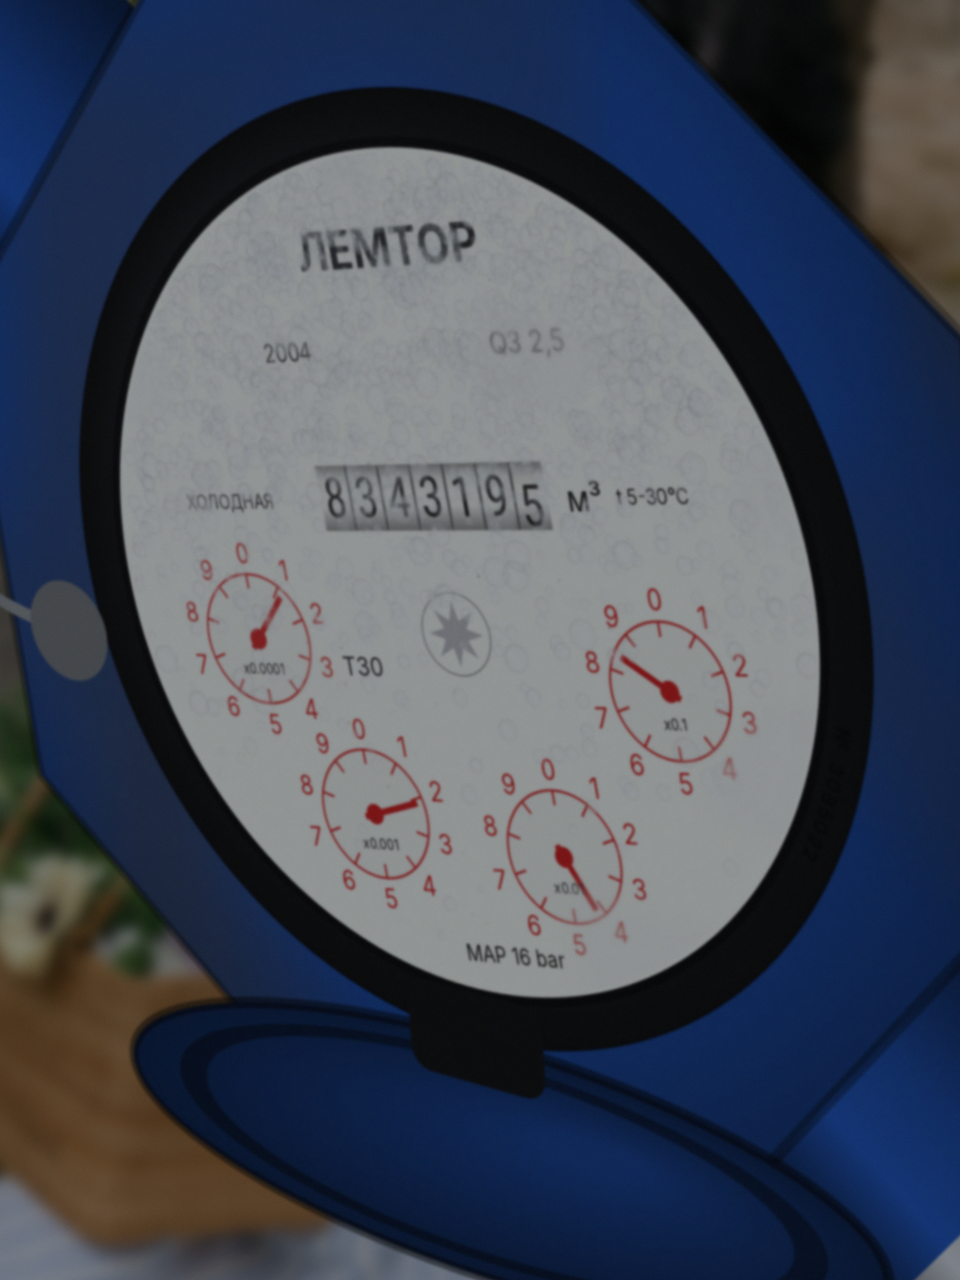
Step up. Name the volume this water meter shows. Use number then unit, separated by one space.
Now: 8343194.8421 m³
